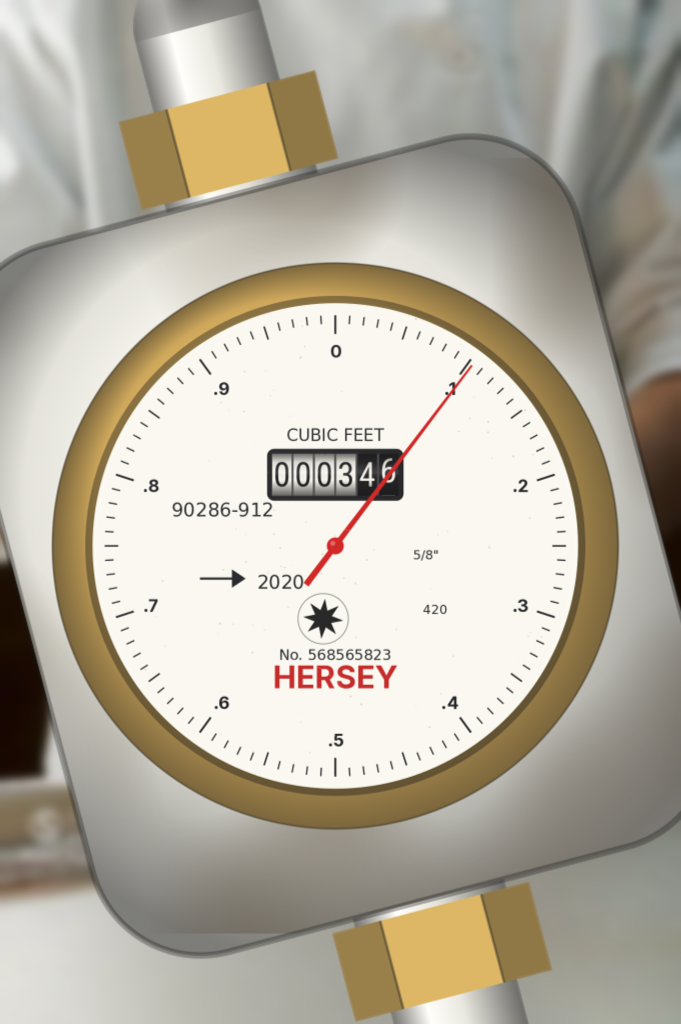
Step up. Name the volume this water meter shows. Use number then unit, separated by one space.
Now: 346.10 ft³
